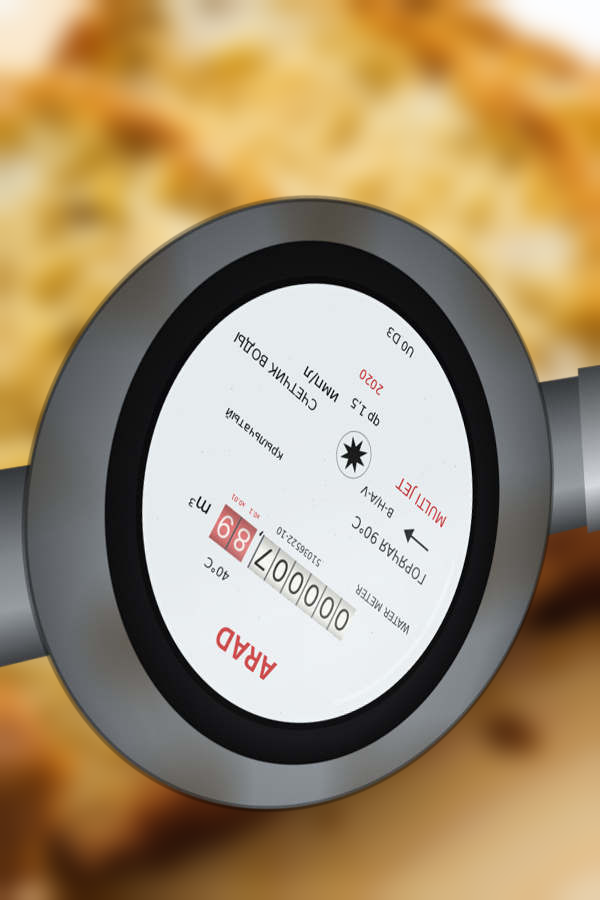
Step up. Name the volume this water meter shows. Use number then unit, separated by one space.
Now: 7.89 m³
